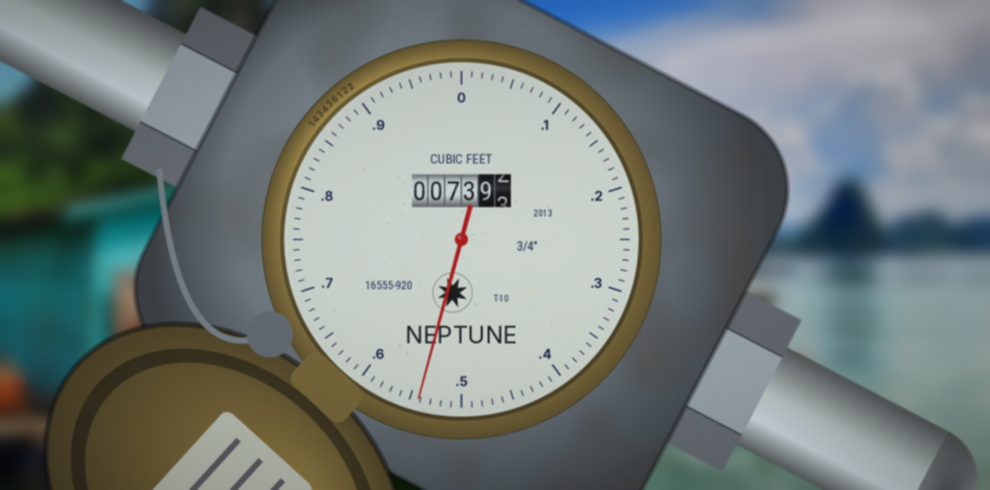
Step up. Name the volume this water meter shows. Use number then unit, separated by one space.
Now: 7392.54 ft³
